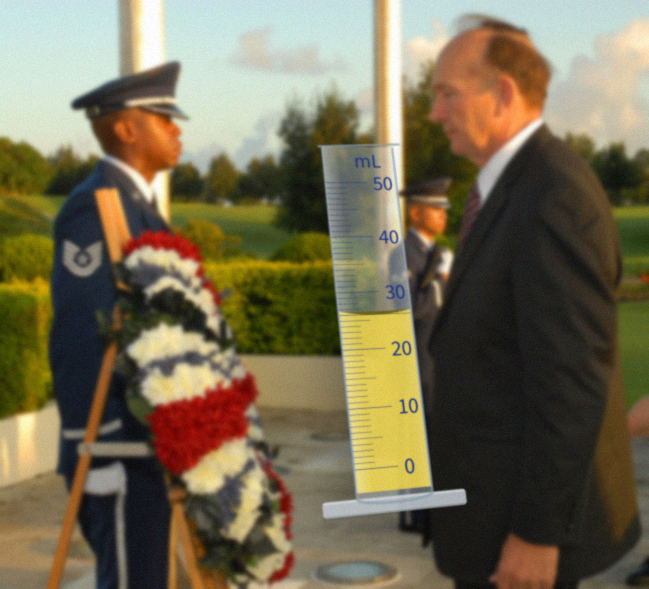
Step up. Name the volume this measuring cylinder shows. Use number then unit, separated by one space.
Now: 26 mL
